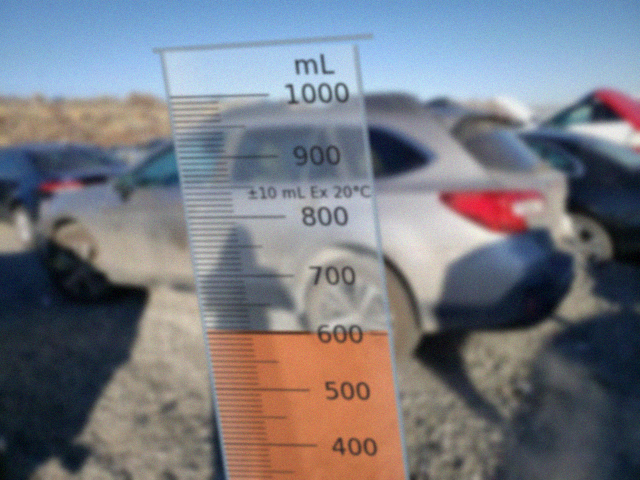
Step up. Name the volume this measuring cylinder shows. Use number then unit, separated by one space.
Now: 600 mL
